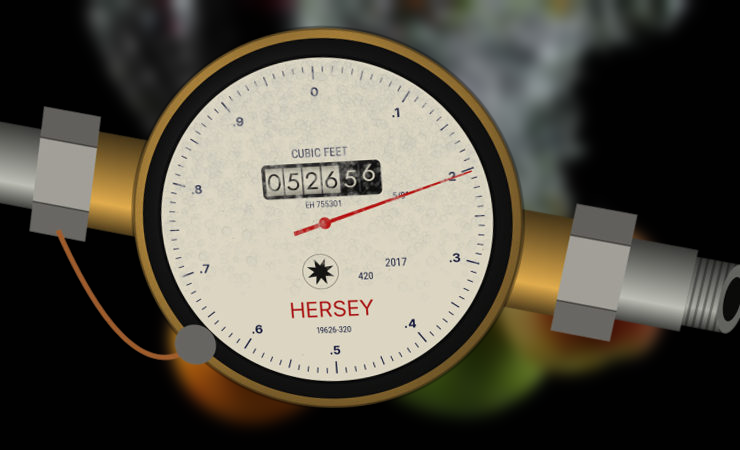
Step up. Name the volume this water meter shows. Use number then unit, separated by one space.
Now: 52656.20 ft³
